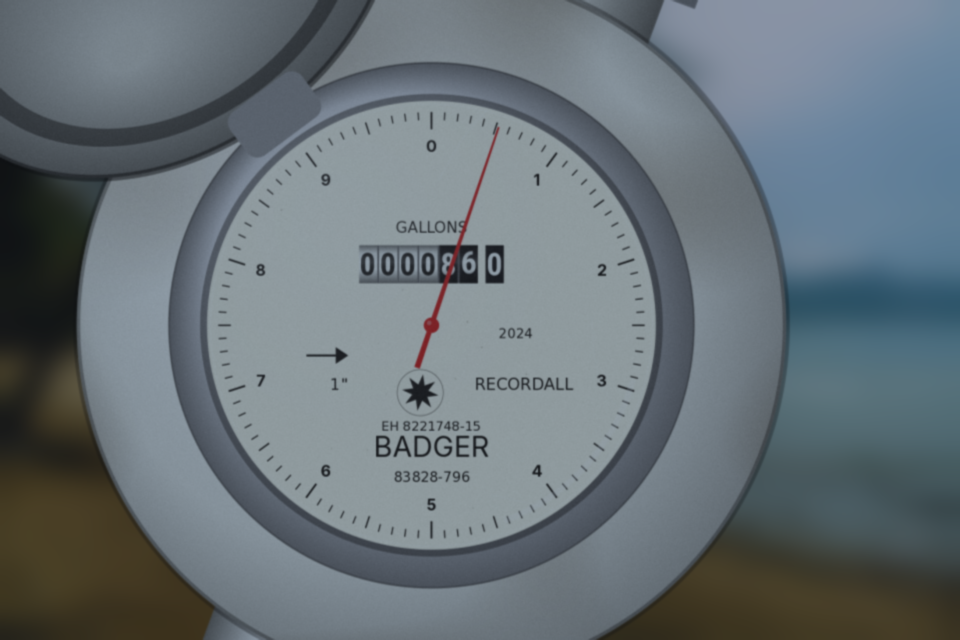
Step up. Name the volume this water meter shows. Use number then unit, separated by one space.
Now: 860.5 gal
